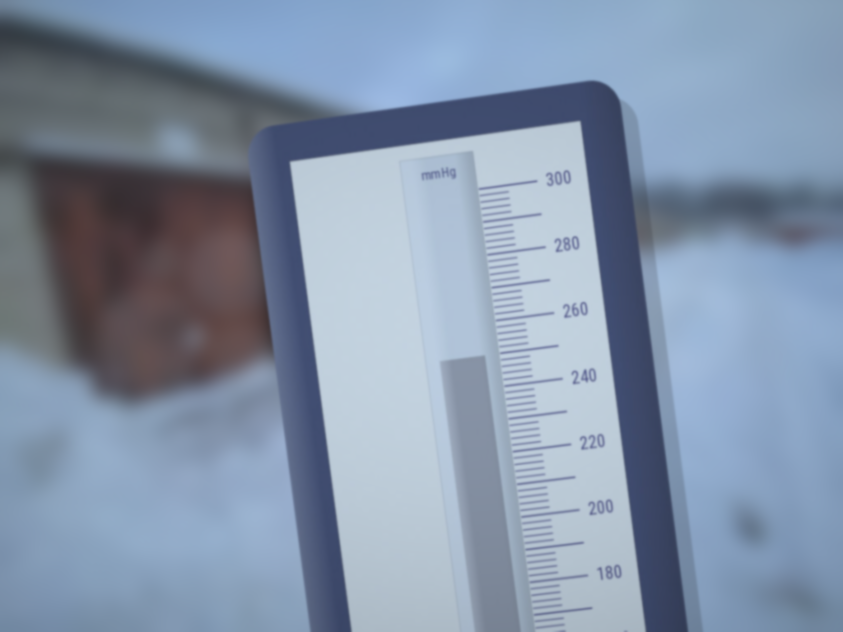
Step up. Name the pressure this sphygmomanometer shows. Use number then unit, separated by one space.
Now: 250 mmHg
